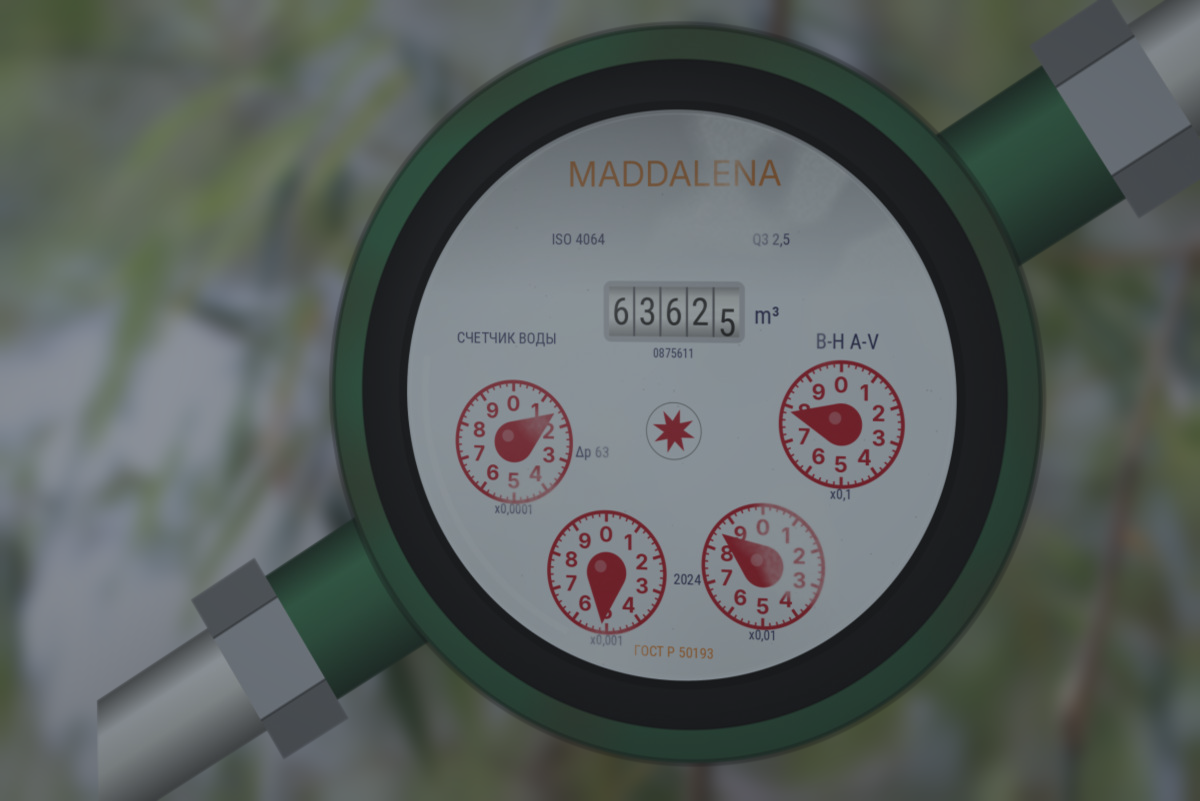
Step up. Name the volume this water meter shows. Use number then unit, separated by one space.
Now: 63624.7851 m³
